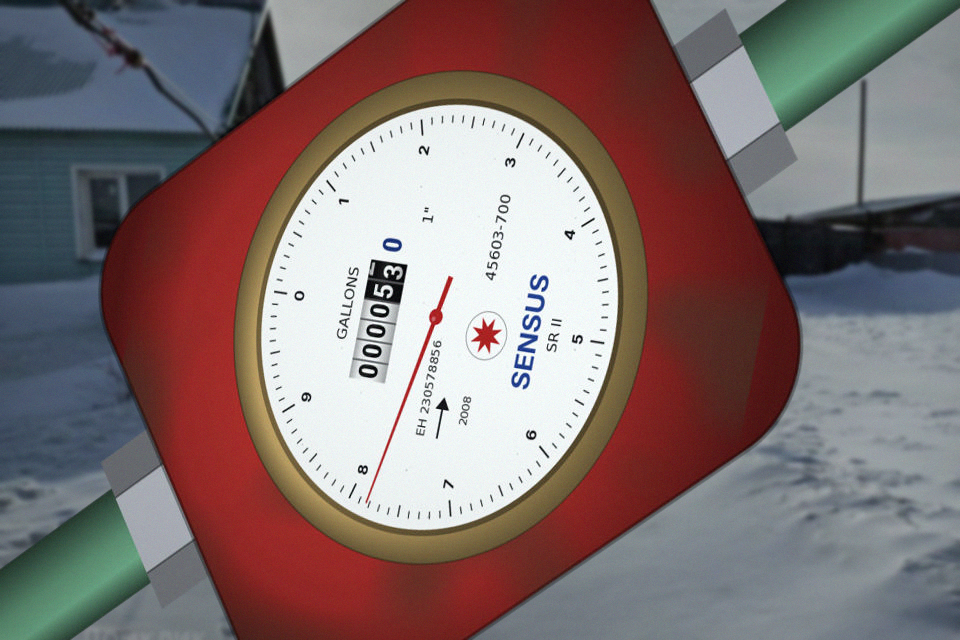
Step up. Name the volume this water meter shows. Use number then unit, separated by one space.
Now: 527.8 gal
